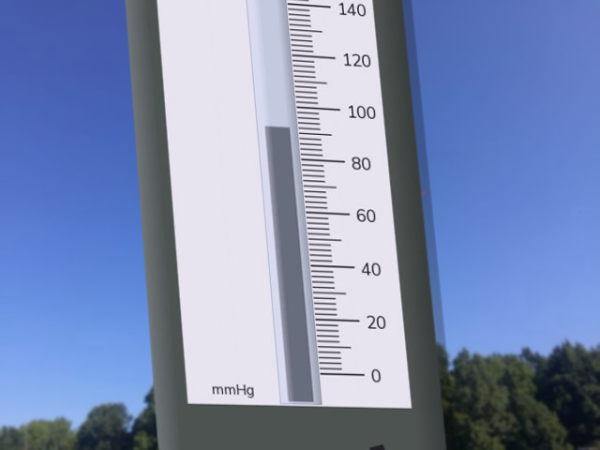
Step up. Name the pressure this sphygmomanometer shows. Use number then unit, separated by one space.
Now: 92 mmHg
